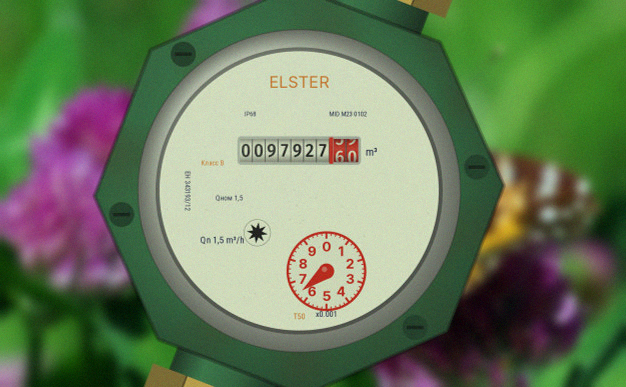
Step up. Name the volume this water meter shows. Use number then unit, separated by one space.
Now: 97927.596 m³
